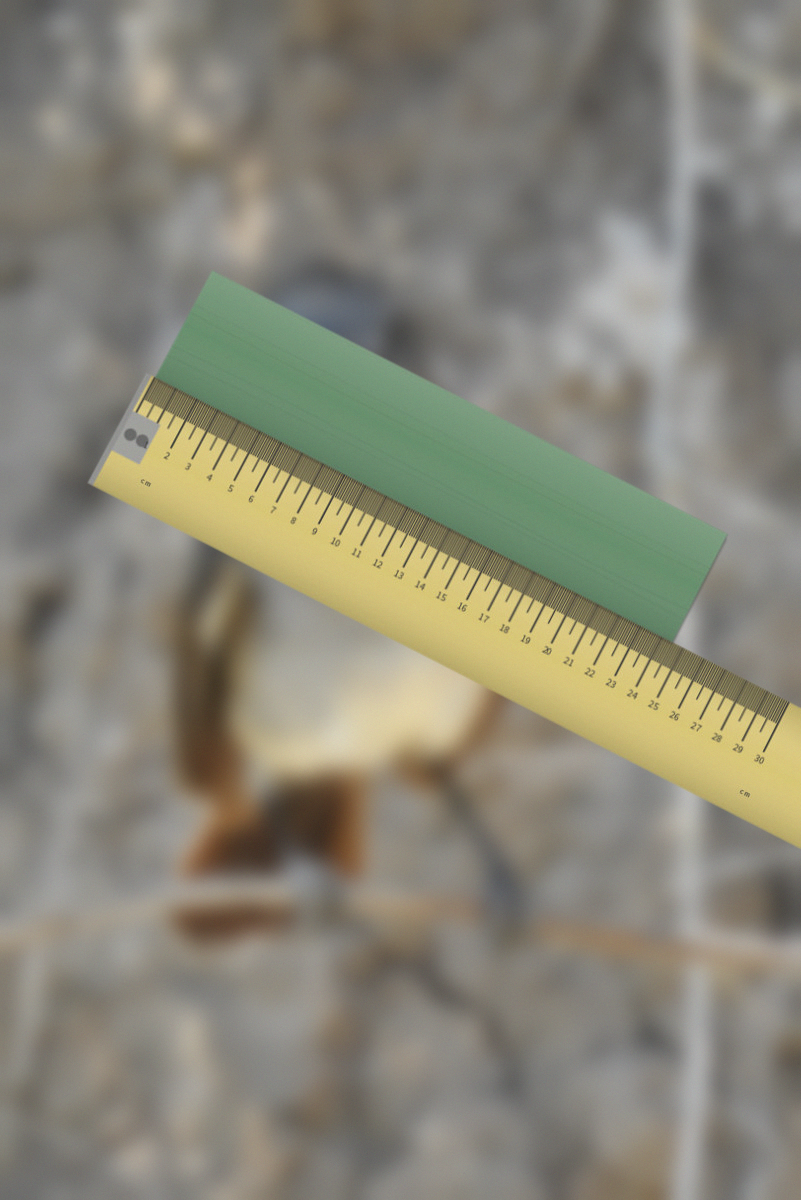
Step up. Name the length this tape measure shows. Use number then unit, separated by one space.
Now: 24.5 cm
